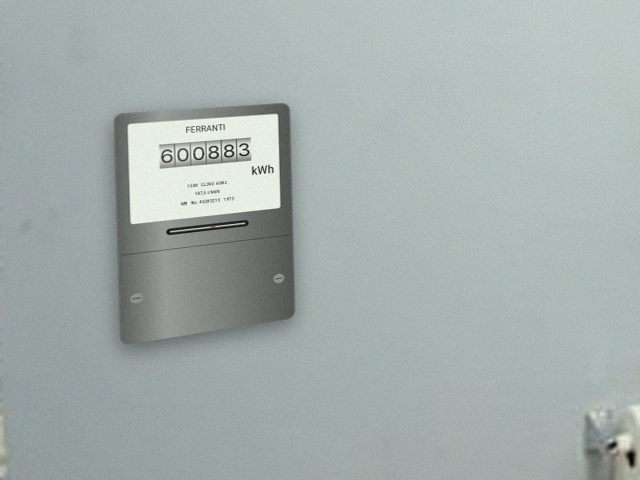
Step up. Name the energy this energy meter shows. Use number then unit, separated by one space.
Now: 600883 kWh
